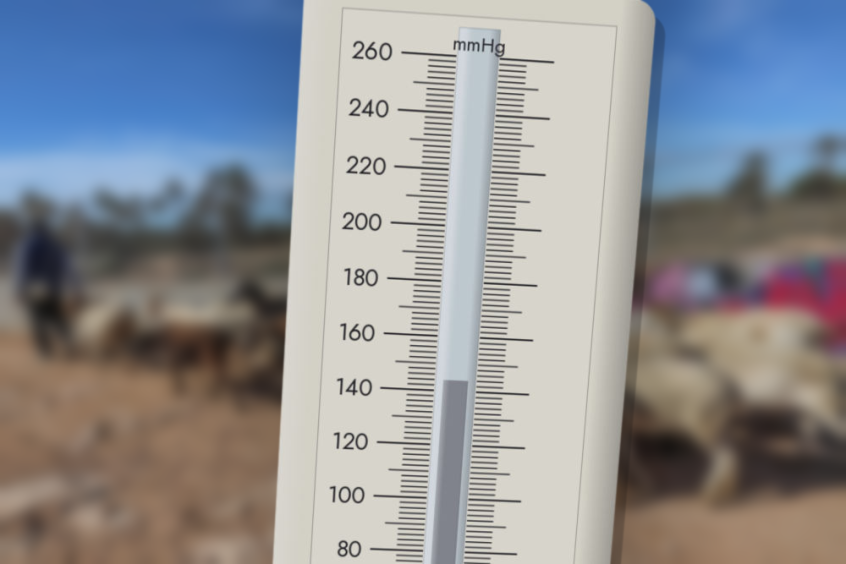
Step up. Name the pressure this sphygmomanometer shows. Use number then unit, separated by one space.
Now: 144 mmHg
